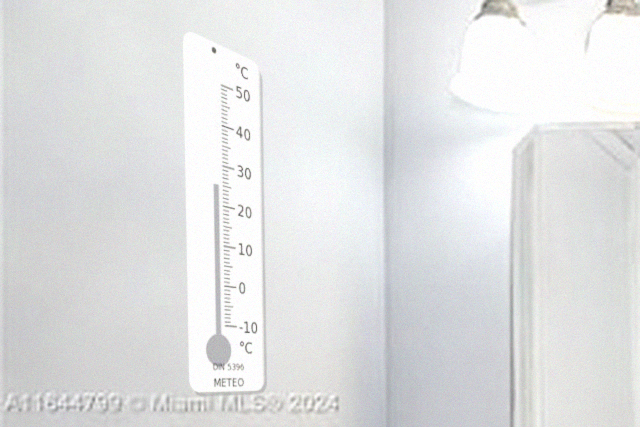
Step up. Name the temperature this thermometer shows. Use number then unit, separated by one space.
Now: 25 °C
